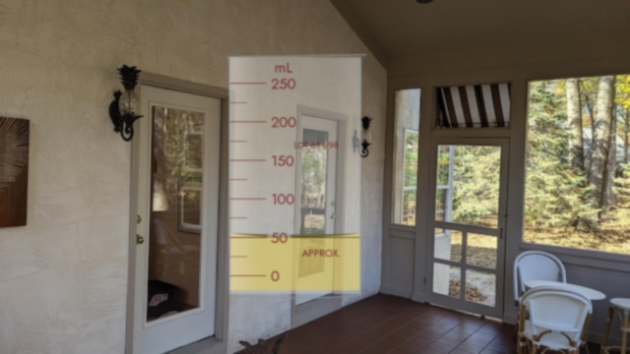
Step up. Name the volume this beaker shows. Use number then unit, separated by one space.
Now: 50 mL
